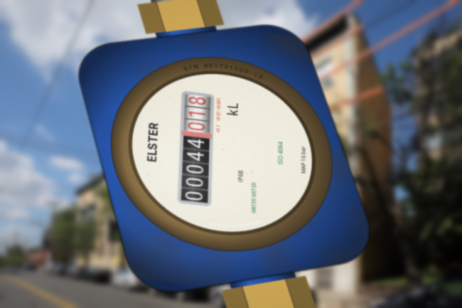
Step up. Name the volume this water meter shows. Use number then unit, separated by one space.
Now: 44.018 kL
